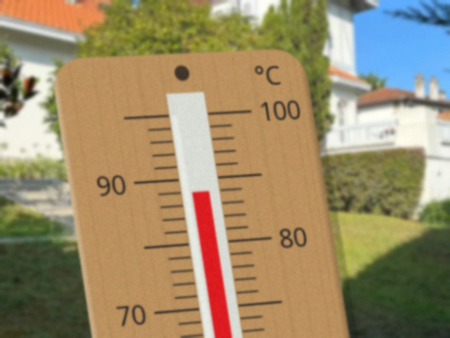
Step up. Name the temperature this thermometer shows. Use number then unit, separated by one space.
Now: 88 °C
